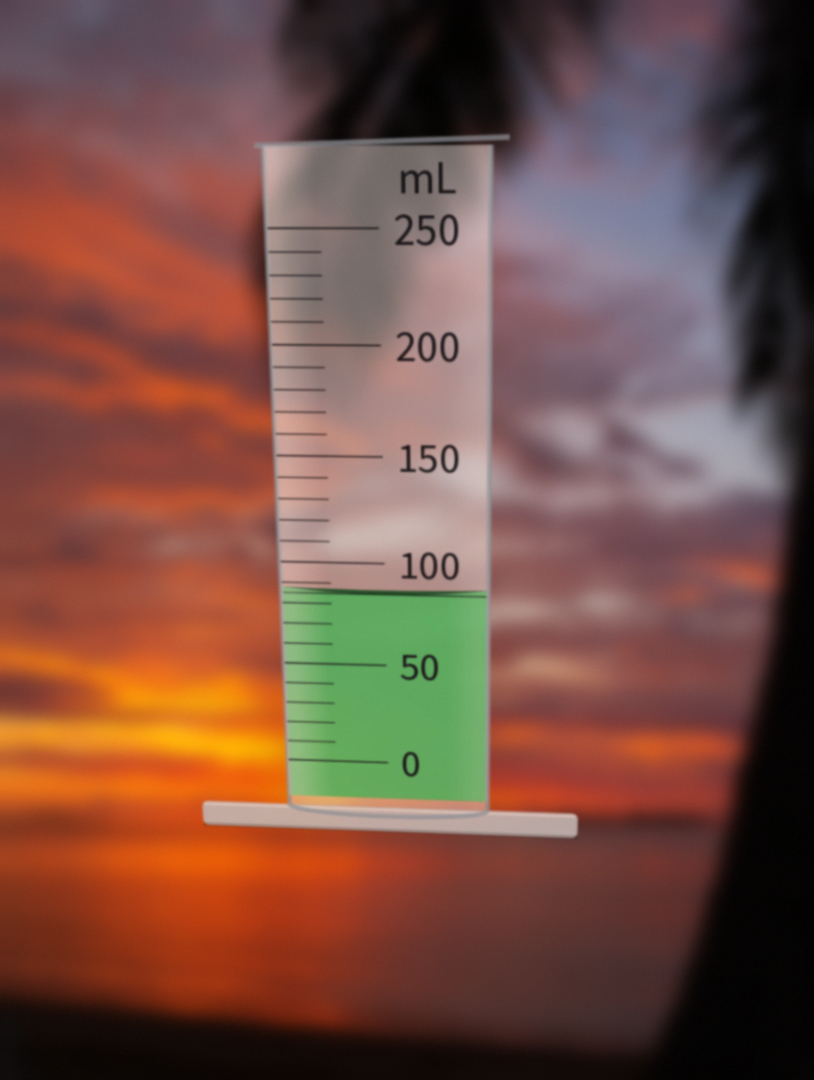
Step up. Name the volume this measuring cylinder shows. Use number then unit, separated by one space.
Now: 85 mL
